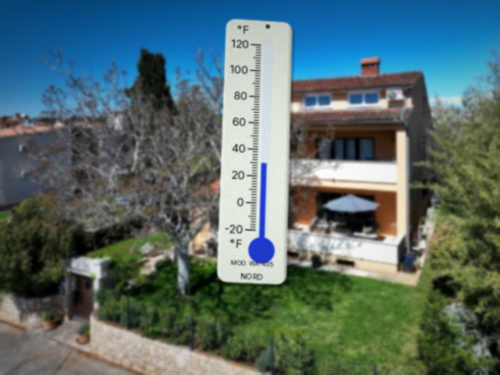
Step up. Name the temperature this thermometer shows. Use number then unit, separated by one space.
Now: 30 °F
